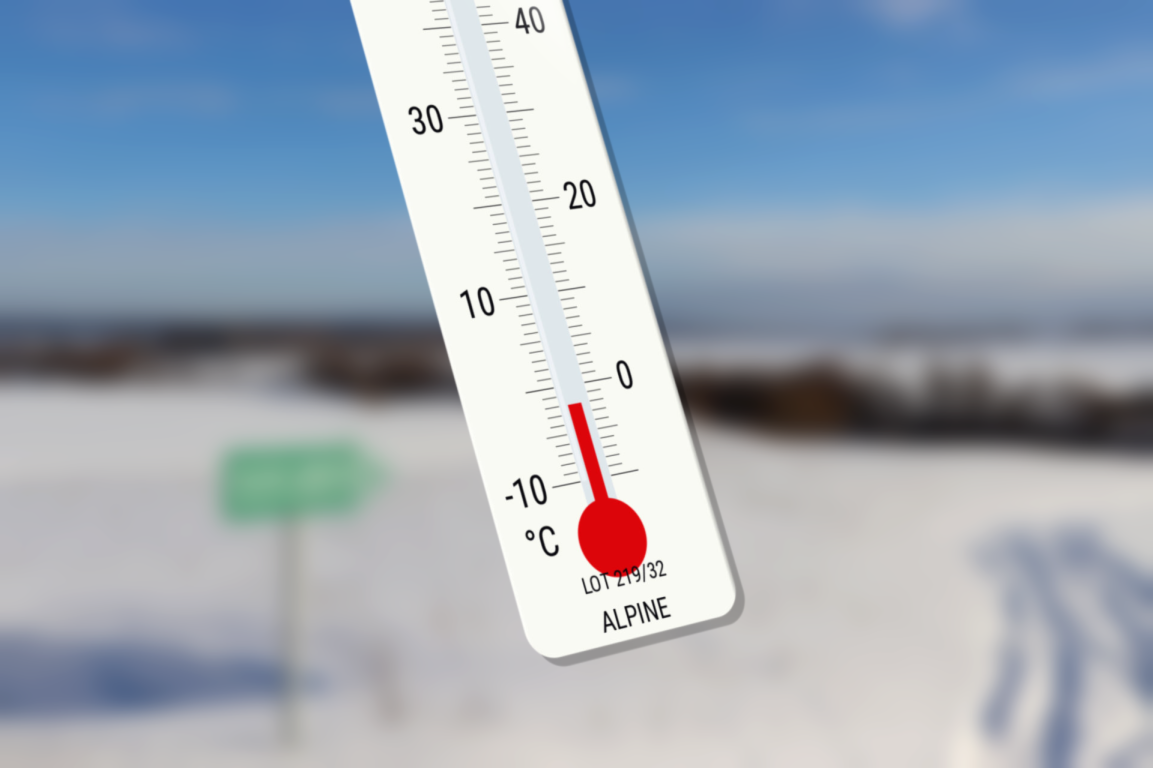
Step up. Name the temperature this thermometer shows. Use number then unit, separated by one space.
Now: -2 °C
